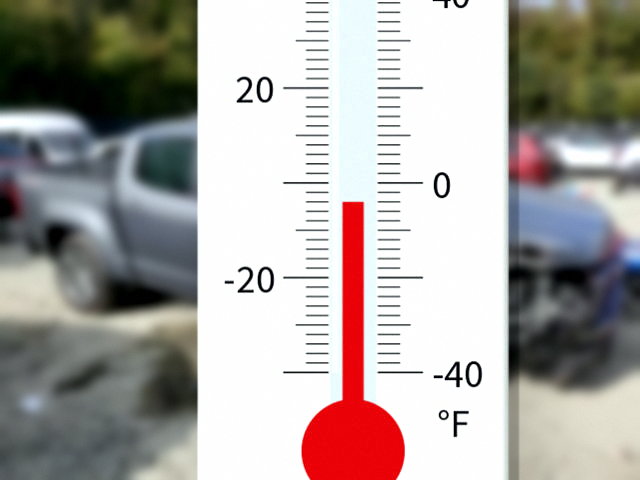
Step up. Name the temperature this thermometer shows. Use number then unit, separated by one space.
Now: -4 °F
